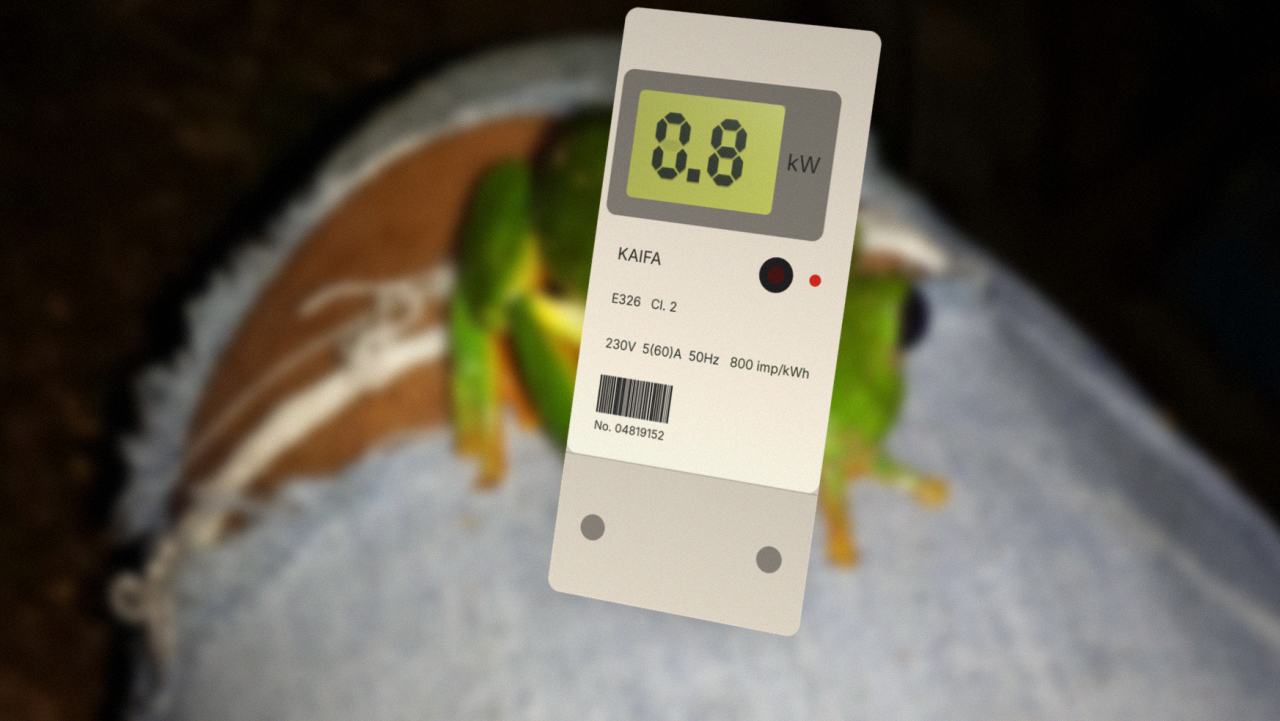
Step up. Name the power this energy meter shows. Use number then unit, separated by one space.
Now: 0.8 kW
